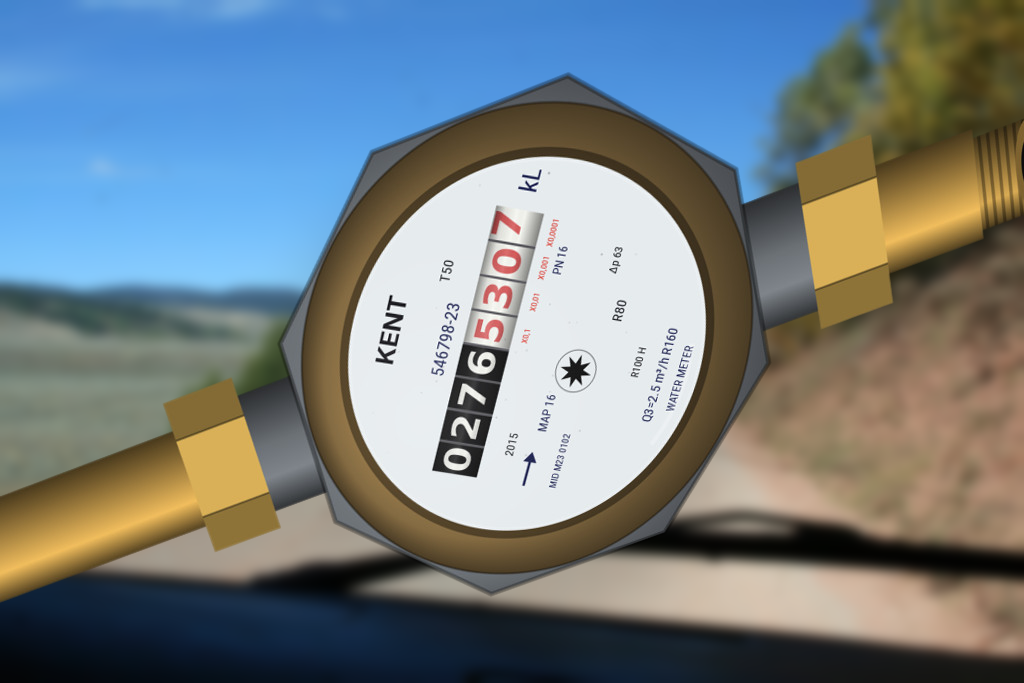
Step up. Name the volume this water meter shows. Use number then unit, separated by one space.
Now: 276.5307 kL
